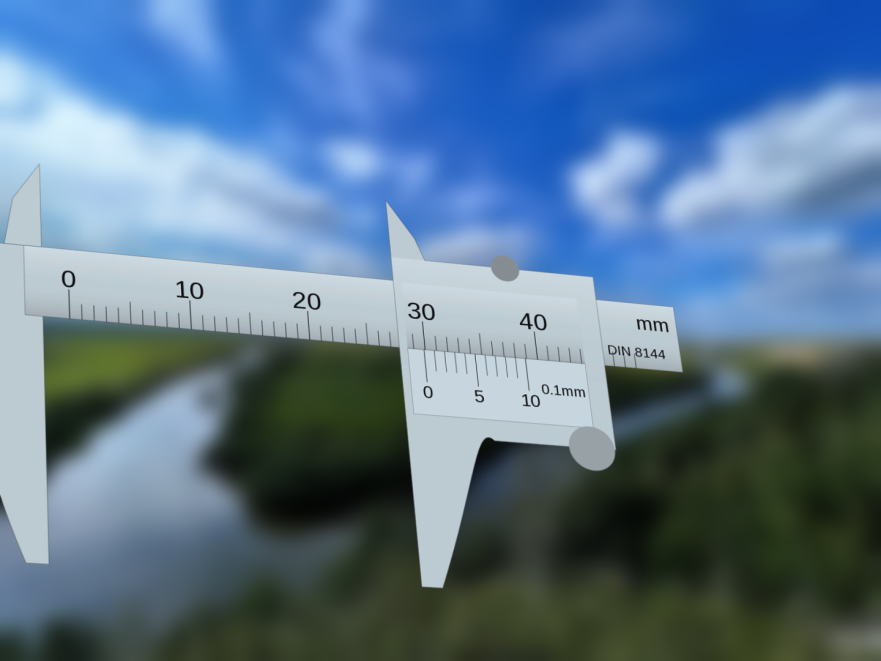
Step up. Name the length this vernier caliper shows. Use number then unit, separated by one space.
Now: 29.9 mm
